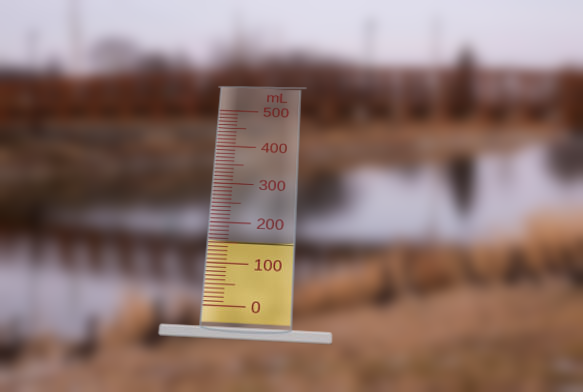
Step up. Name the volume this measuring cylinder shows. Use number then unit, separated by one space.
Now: 150 mL
